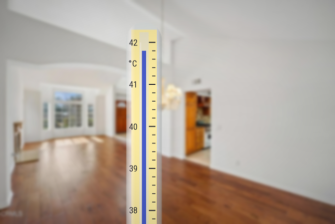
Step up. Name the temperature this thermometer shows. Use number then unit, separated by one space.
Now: 41.8 °C
